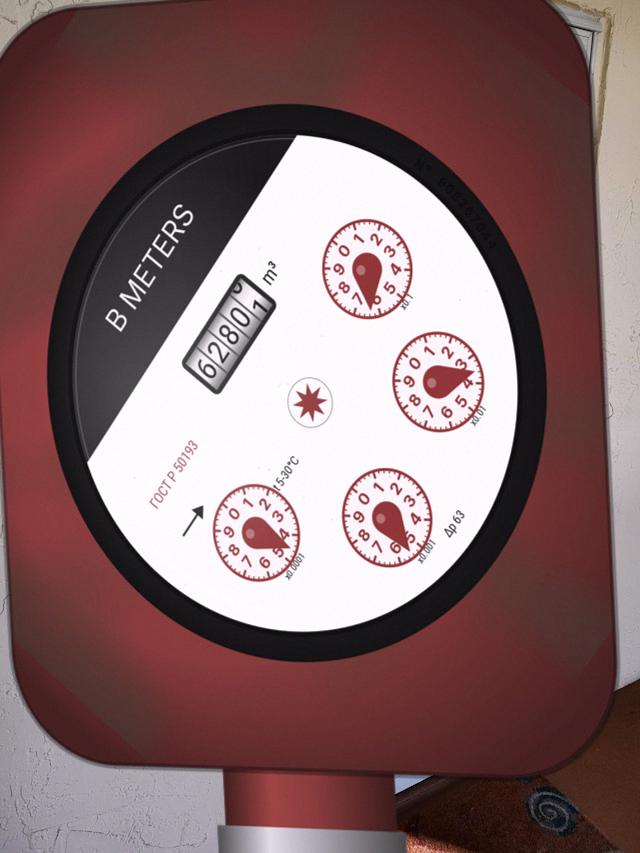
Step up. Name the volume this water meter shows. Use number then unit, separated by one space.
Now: 62800.6354 m³
